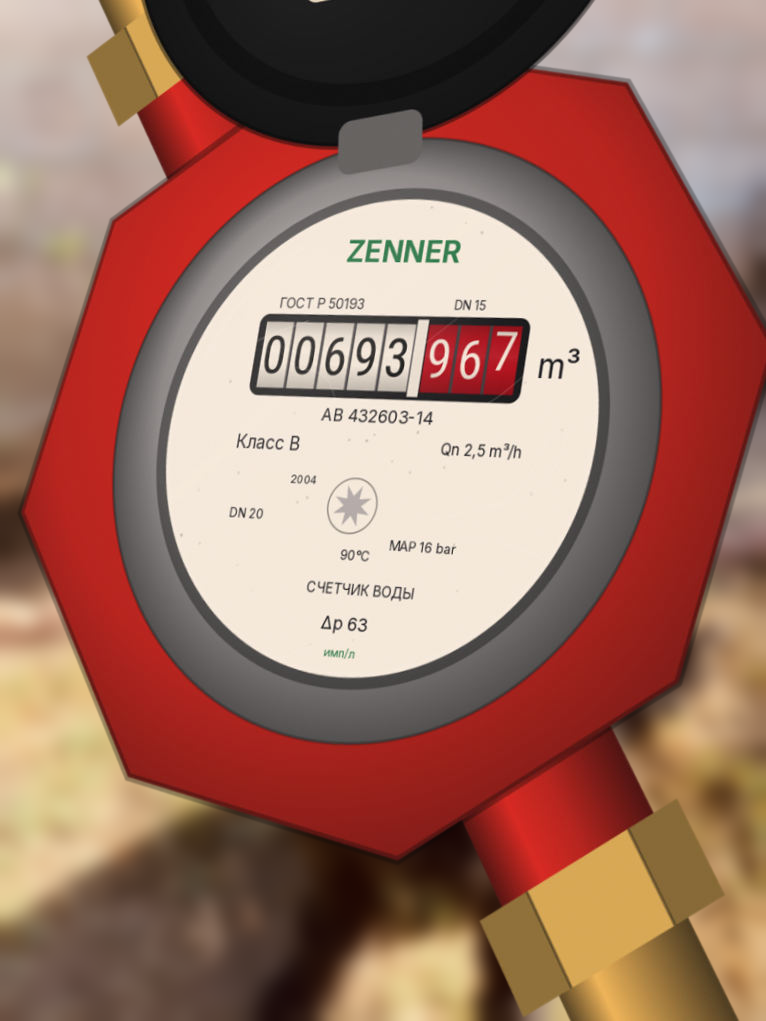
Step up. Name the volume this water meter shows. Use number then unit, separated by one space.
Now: 693.967 m³
